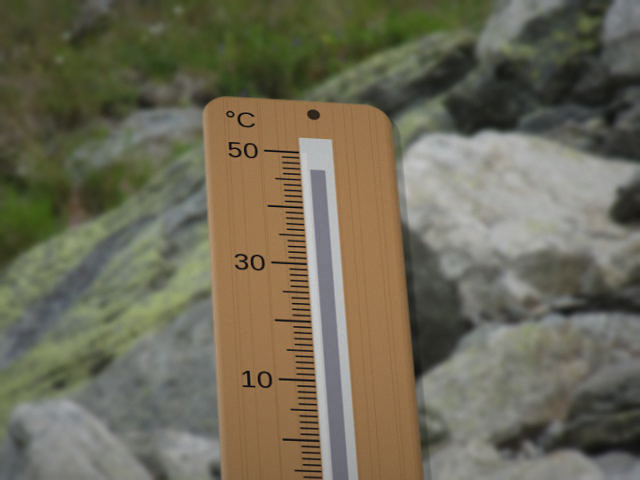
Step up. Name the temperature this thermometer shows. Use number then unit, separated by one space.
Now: 47 °C
